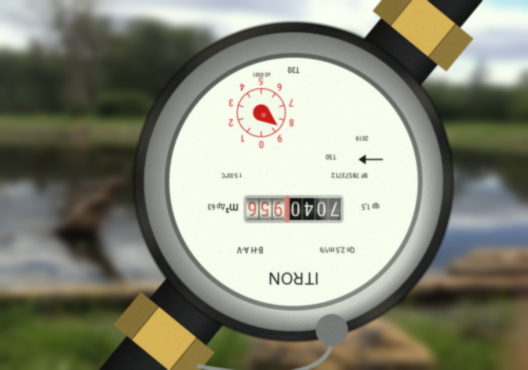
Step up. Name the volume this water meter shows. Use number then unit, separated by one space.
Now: 7040.9568 m³
